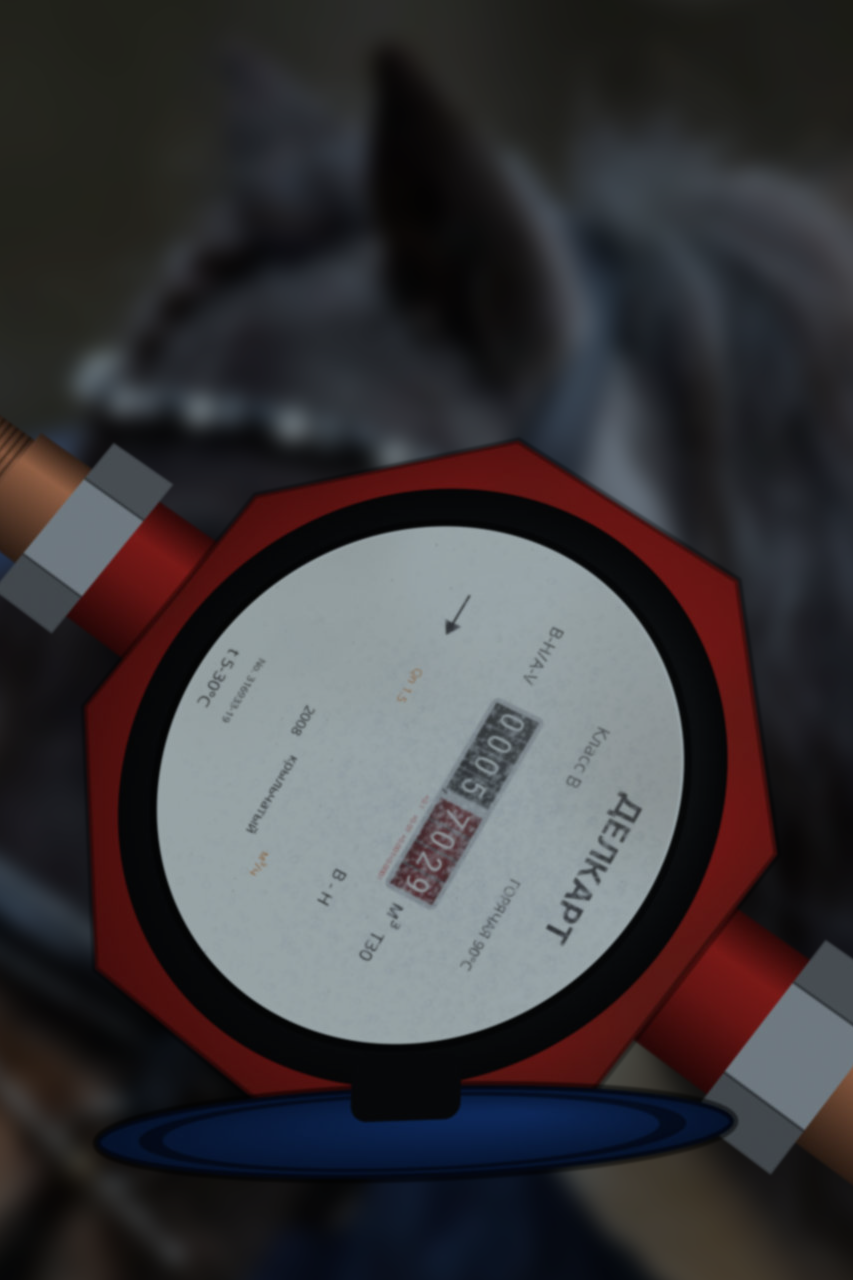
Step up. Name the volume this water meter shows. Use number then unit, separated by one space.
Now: 5.7029 m³
